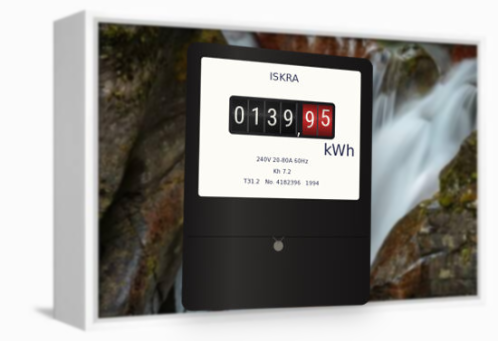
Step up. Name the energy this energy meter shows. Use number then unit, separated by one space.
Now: 139.95 kWh
